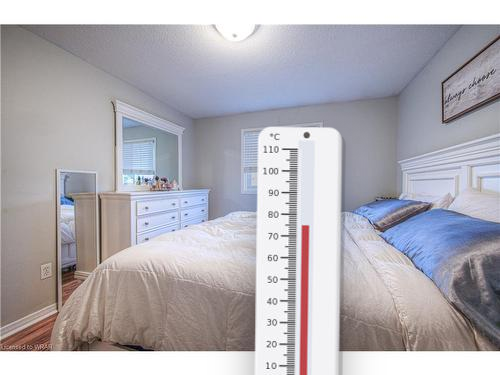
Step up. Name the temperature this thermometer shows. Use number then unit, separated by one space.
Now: 75 °C
